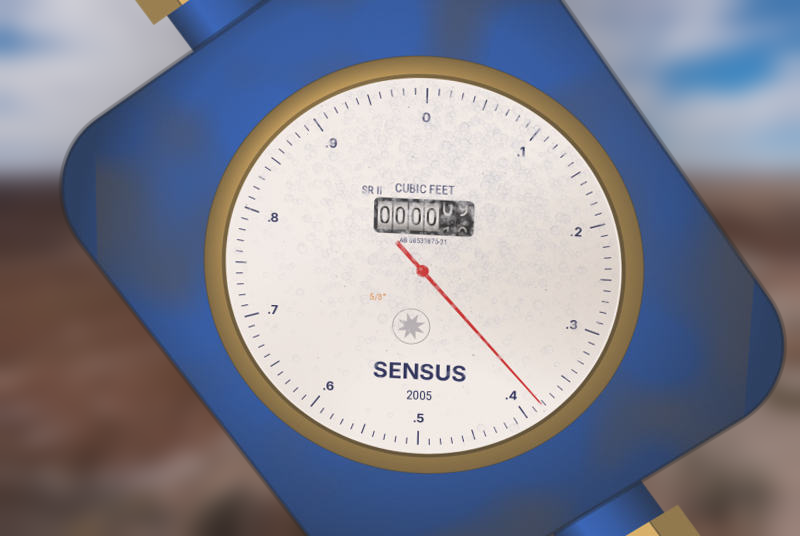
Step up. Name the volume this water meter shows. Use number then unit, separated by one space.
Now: 9.38 ft³
